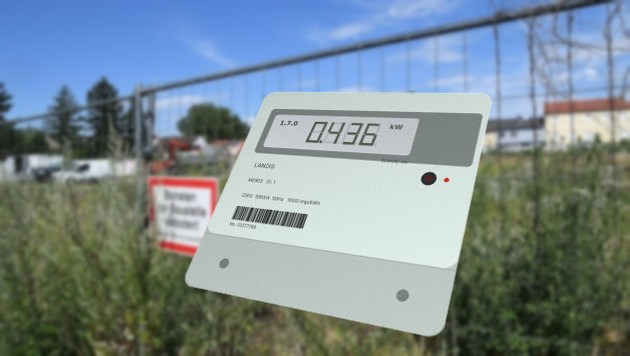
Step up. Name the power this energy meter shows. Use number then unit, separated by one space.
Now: 0.436 kW
